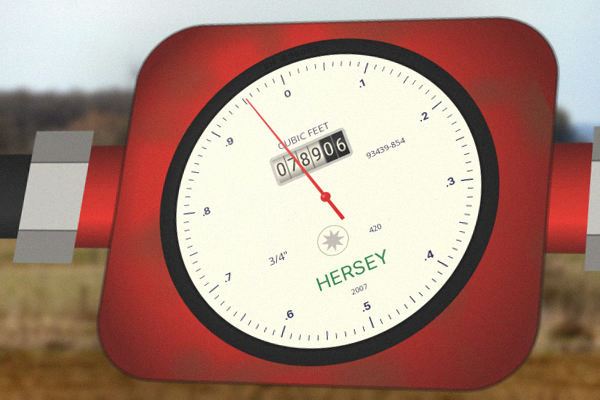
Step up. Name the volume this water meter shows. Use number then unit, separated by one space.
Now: 78905.95 ft³
